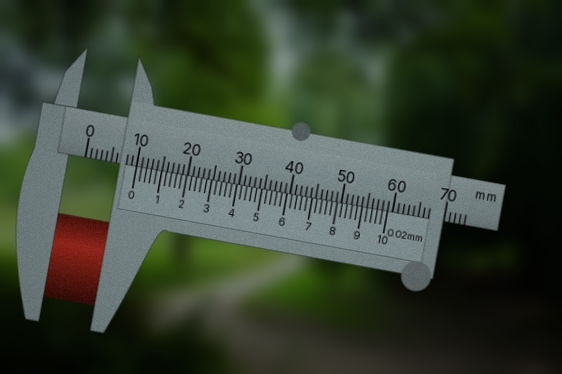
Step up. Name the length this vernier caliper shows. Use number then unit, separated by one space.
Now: 10.0 mm
